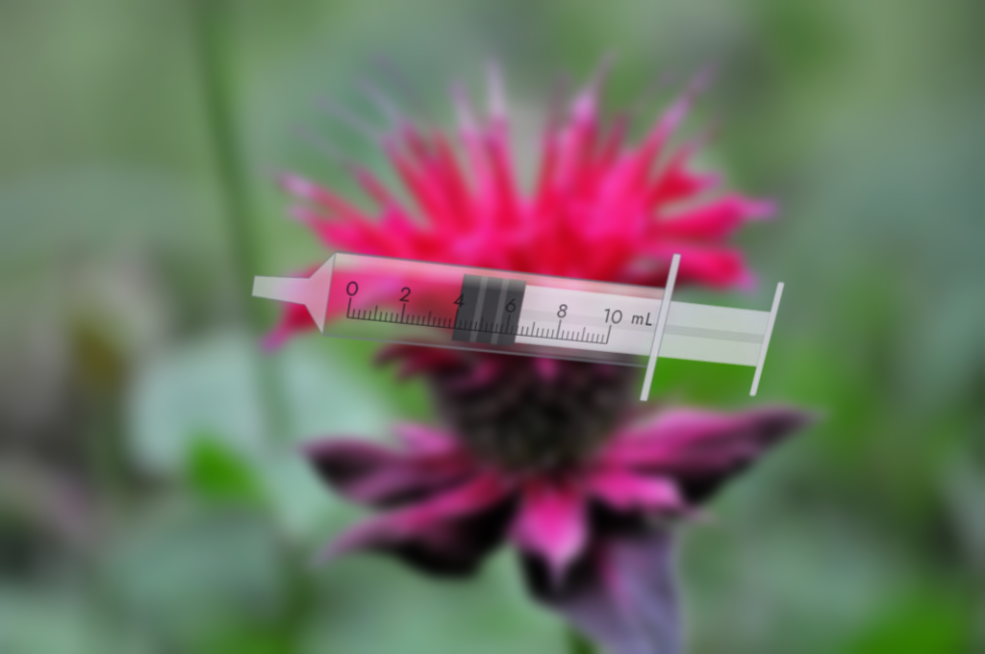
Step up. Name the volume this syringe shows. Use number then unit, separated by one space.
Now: 4 mL
